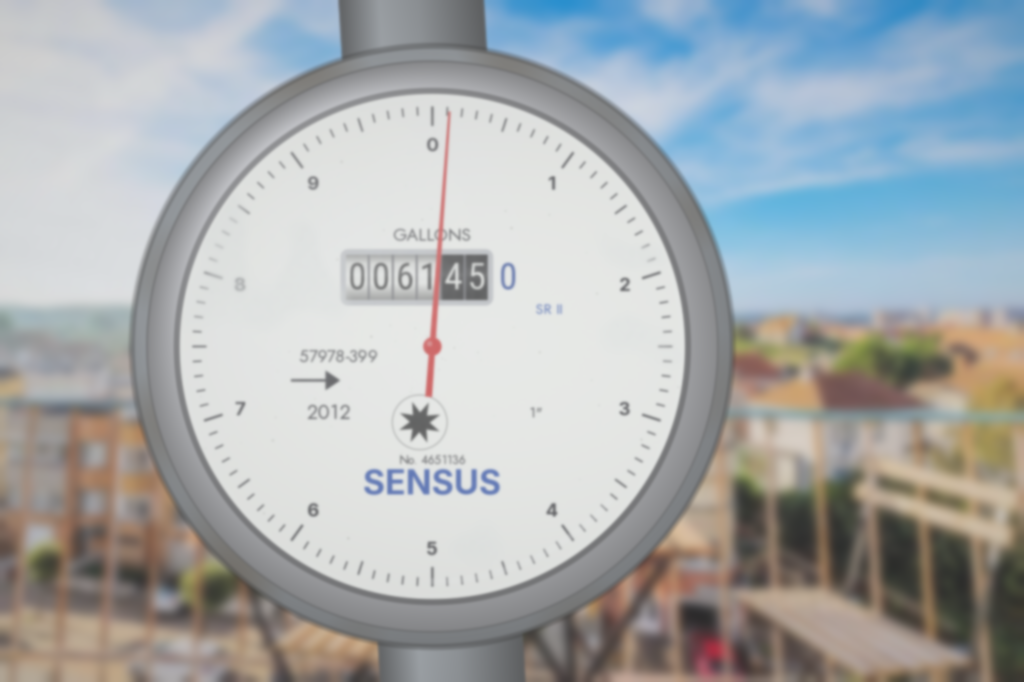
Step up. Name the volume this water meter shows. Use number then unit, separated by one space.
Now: 61450.1 gal
